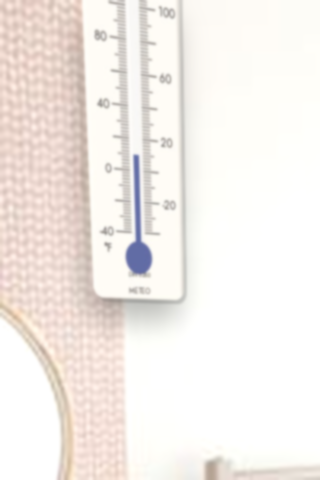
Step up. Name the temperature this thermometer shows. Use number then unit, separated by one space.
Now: 10 °F
